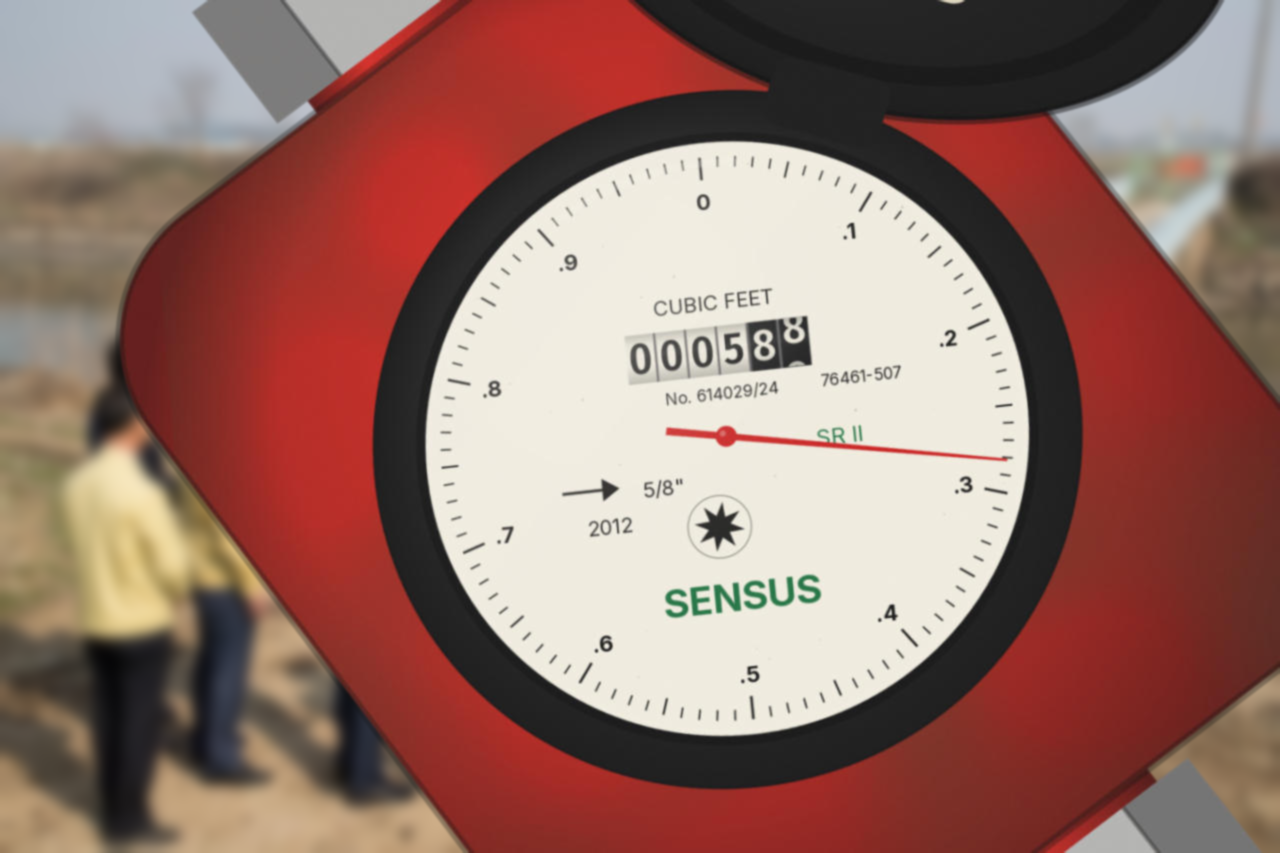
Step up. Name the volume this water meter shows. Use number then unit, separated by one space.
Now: 588.28 ft³
